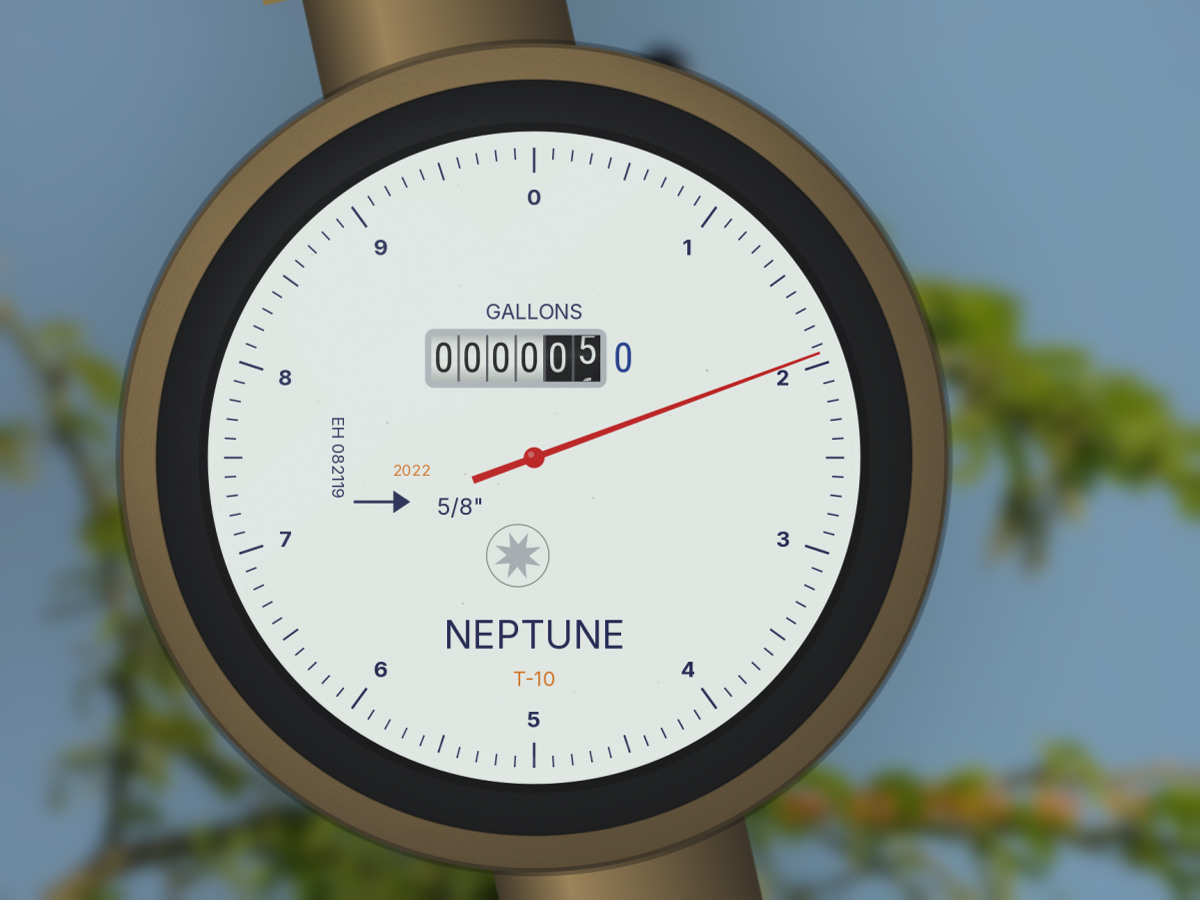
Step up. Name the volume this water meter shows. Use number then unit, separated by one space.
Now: 51.9 gal
